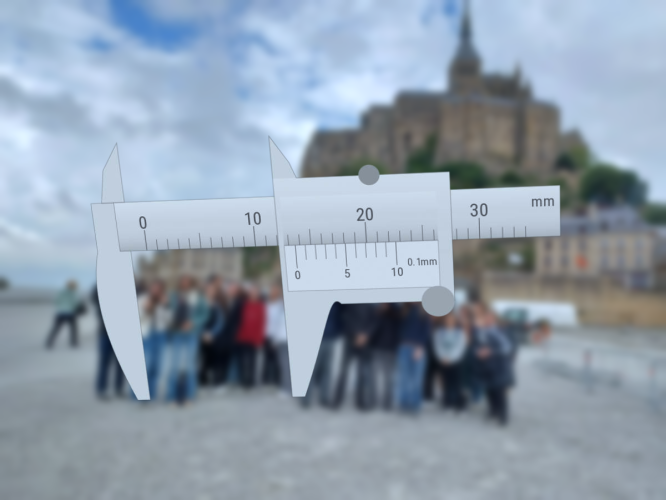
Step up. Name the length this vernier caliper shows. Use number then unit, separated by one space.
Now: 13.6 mm
